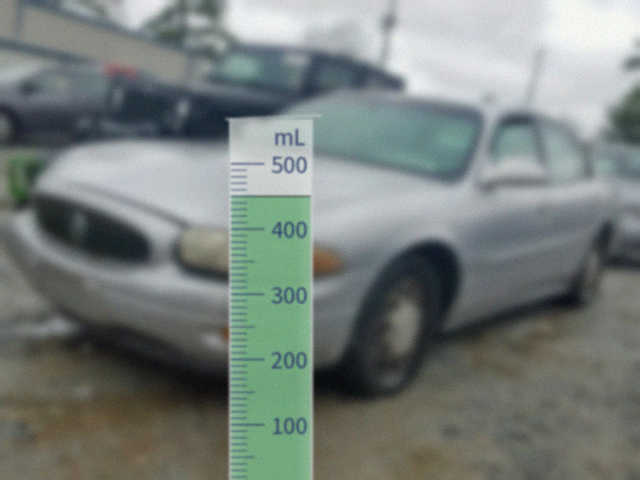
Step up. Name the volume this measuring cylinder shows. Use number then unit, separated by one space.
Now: 450 mL
